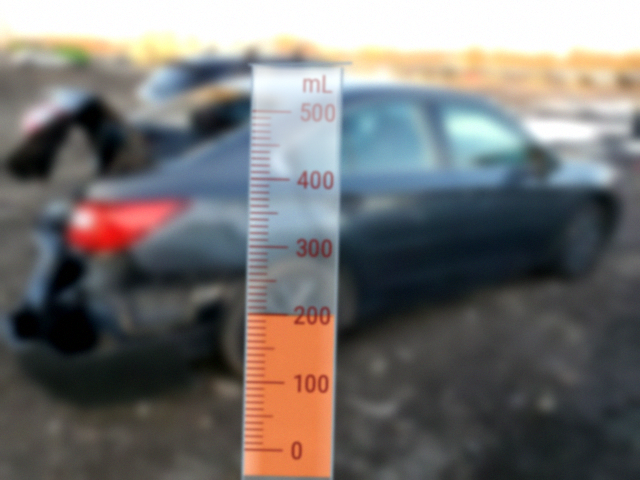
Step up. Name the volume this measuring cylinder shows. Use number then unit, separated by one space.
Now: 200 mL
